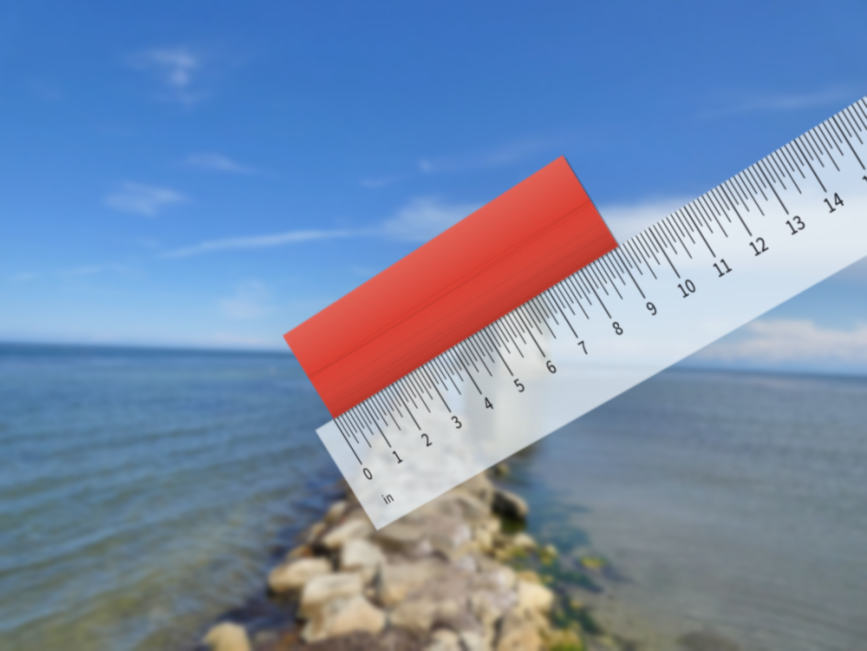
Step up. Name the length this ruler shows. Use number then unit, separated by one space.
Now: 9.125 in
